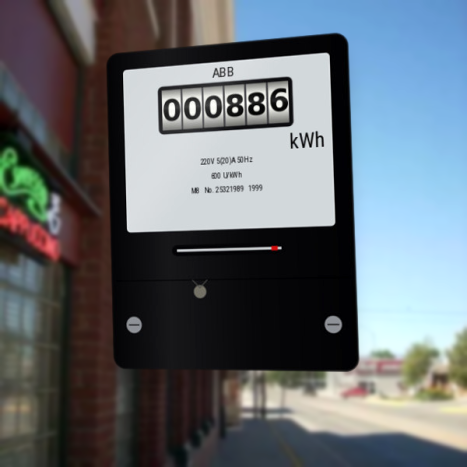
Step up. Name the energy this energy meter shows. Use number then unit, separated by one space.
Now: 886 kWh
